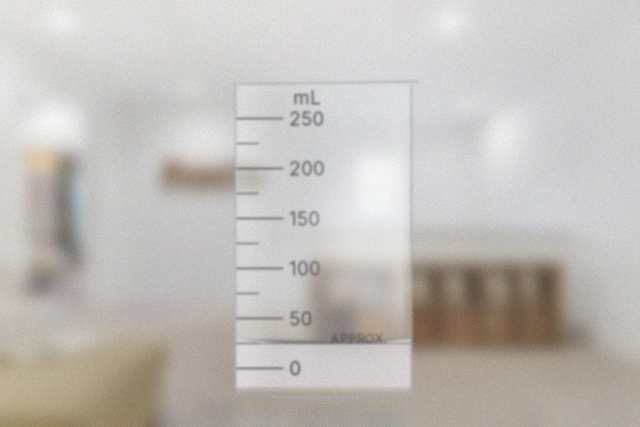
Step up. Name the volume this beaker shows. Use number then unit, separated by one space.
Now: 25 mL
